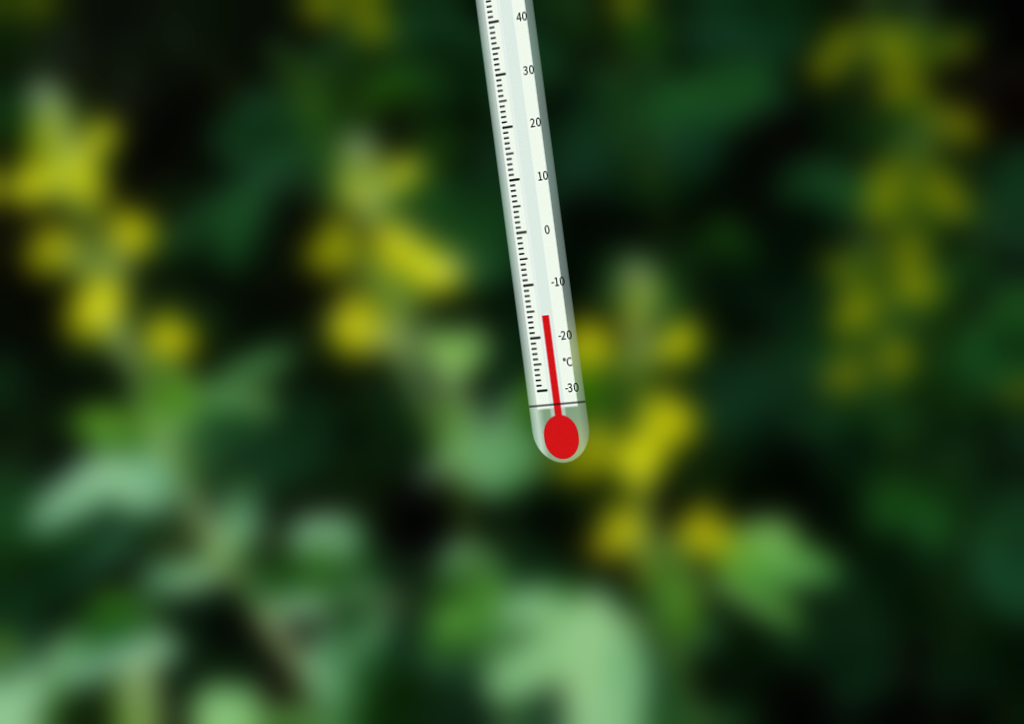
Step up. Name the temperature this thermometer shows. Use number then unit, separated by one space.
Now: -16 °C
